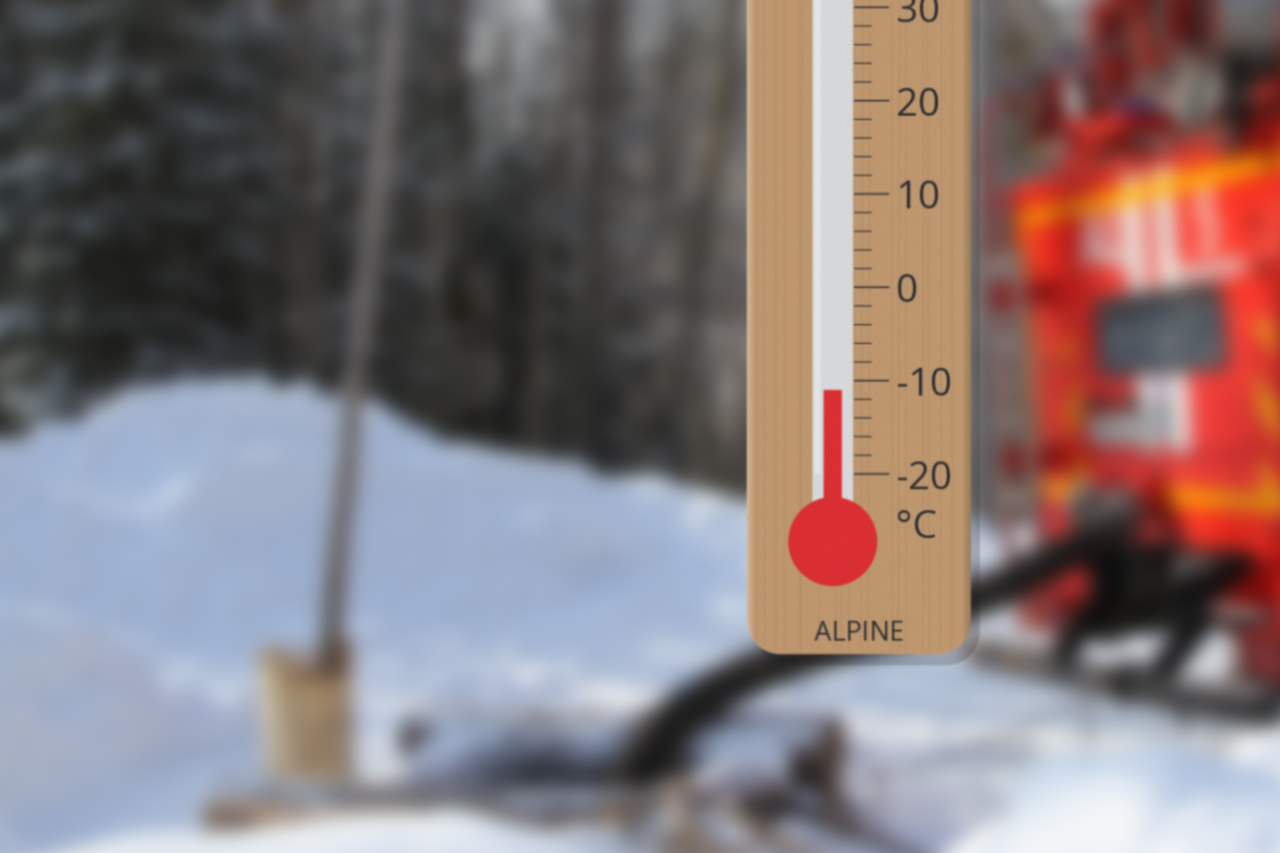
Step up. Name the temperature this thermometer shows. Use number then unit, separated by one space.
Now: -11 °C
